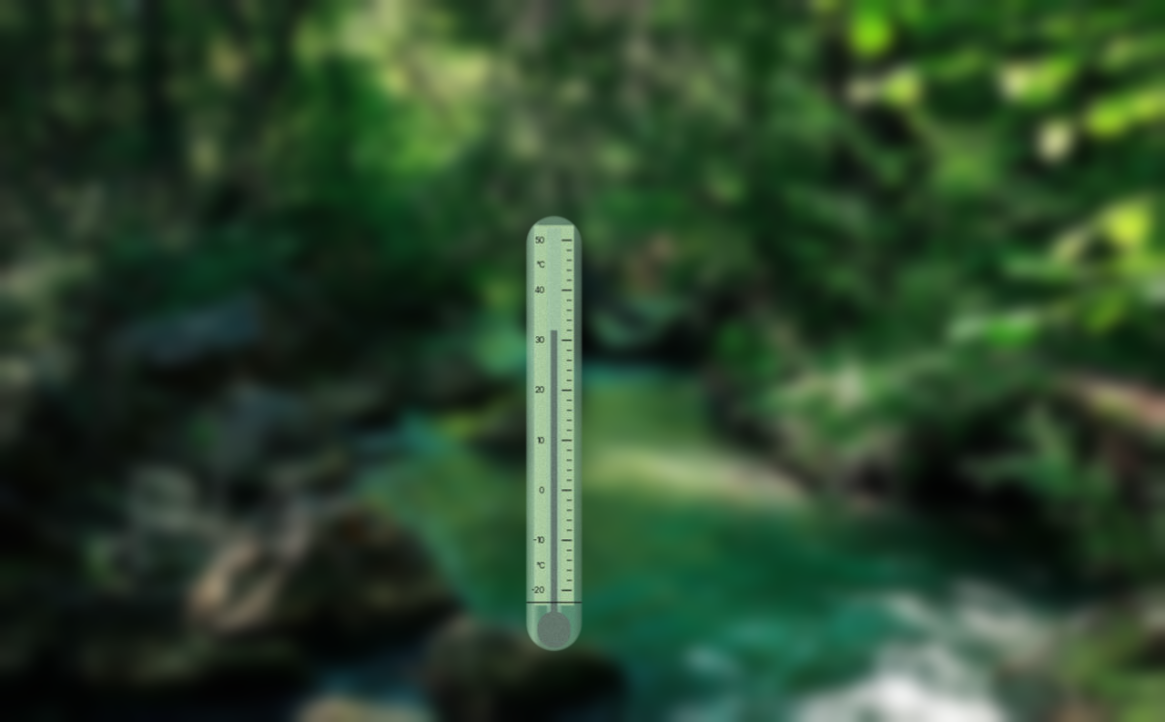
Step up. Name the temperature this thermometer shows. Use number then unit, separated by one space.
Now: 32 °C
